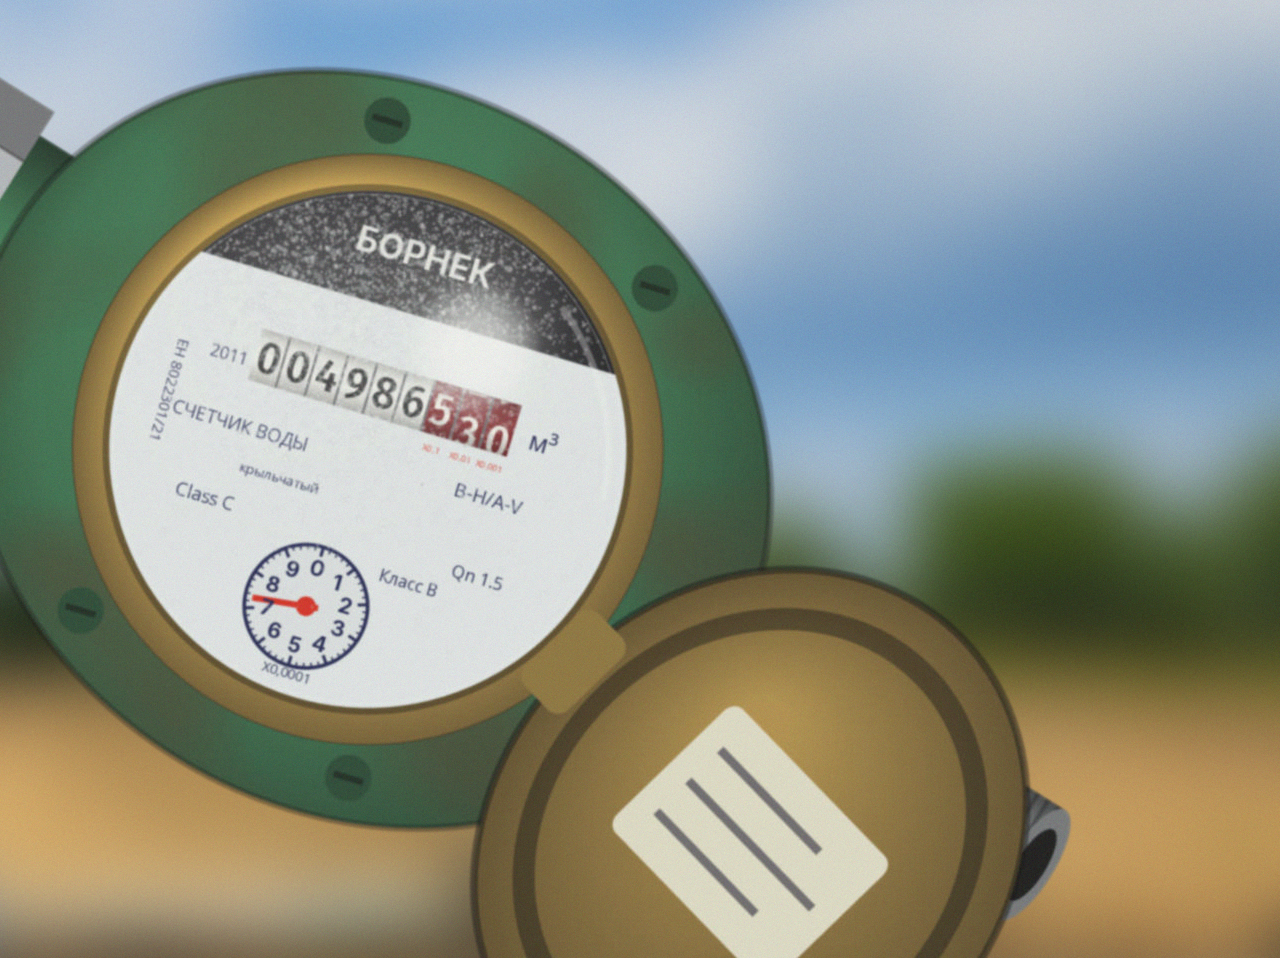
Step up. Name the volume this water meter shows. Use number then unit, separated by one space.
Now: 4986.5297 m³
